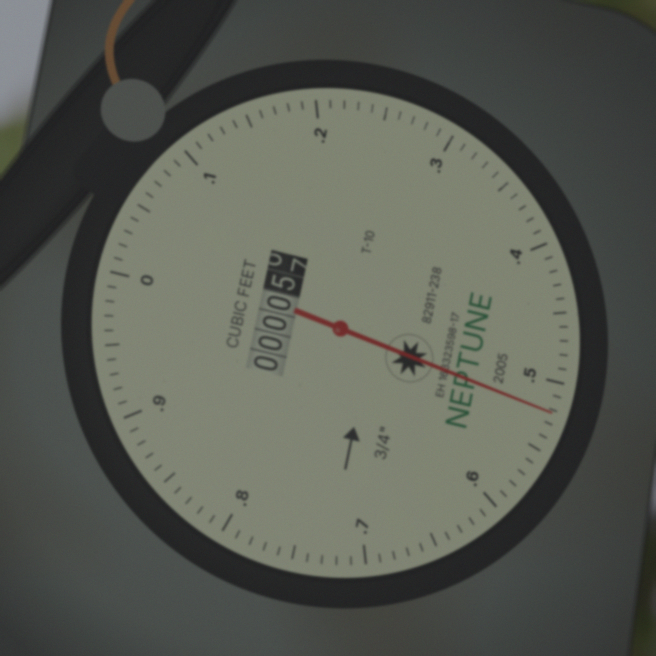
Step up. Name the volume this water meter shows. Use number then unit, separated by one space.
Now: 56.52 ft³
